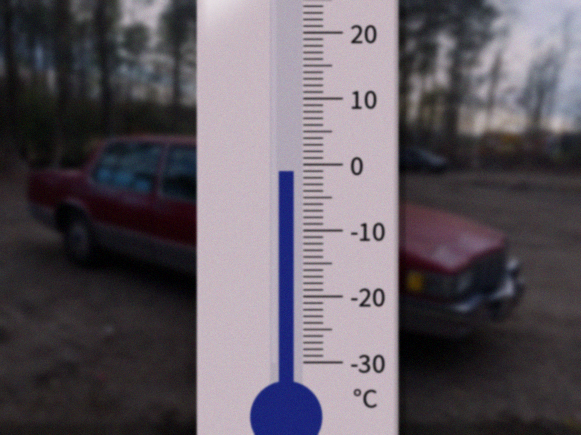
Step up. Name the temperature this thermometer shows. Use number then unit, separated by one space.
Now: -1 °C
